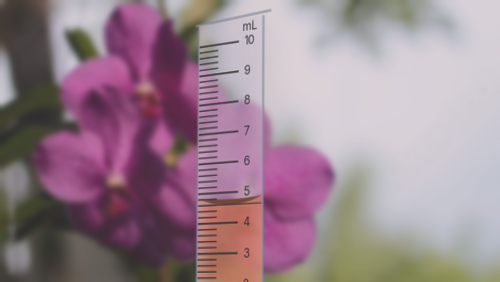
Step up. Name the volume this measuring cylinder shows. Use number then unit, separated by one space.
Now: 4.6 mL
